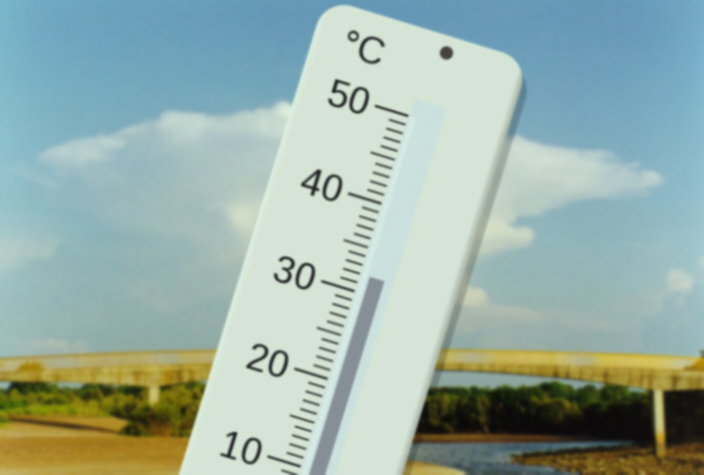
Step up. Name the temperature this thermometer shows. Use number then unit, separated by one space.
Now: 32 °C
